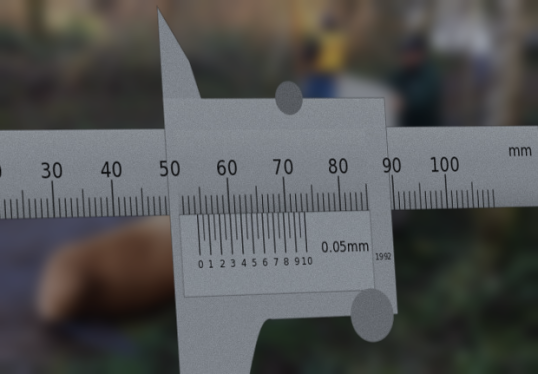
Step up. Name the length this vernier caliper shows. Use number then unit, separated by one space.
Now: 54.4 mm
